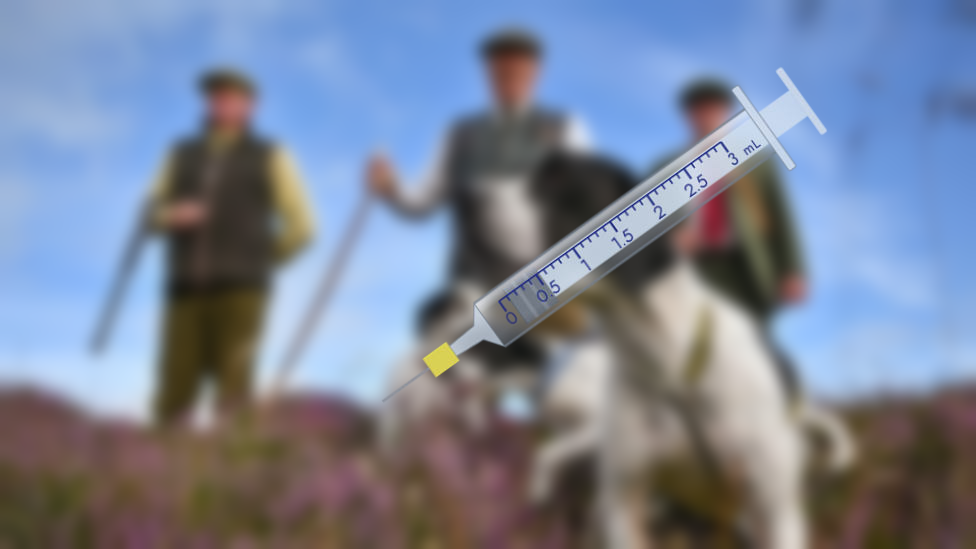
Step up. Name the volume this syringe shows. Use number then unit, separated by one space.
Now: 0.1 mL
